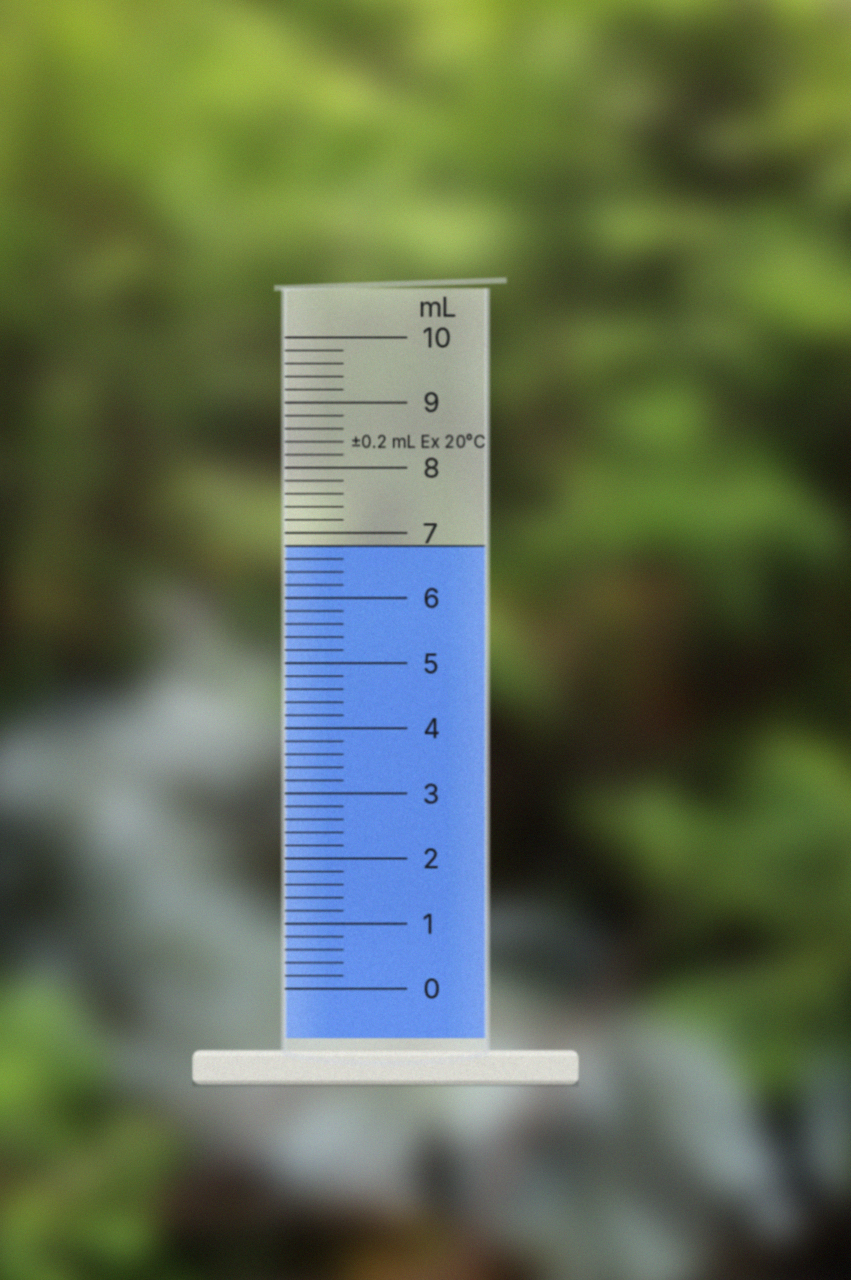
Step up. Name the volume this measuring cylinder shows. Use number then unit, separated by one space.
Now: 6.8 mL
